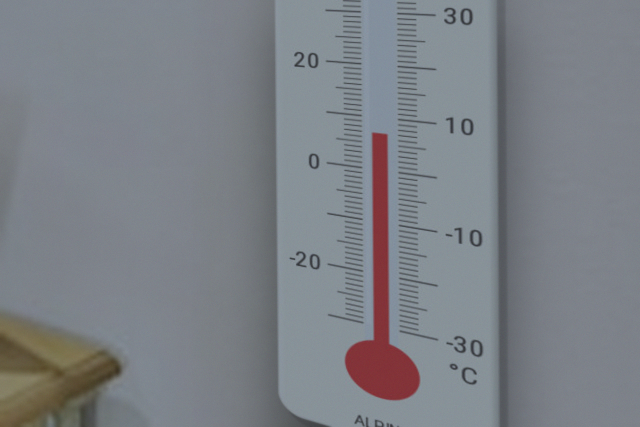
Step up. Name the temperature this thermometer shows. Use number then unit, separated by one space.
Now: 7 °C
